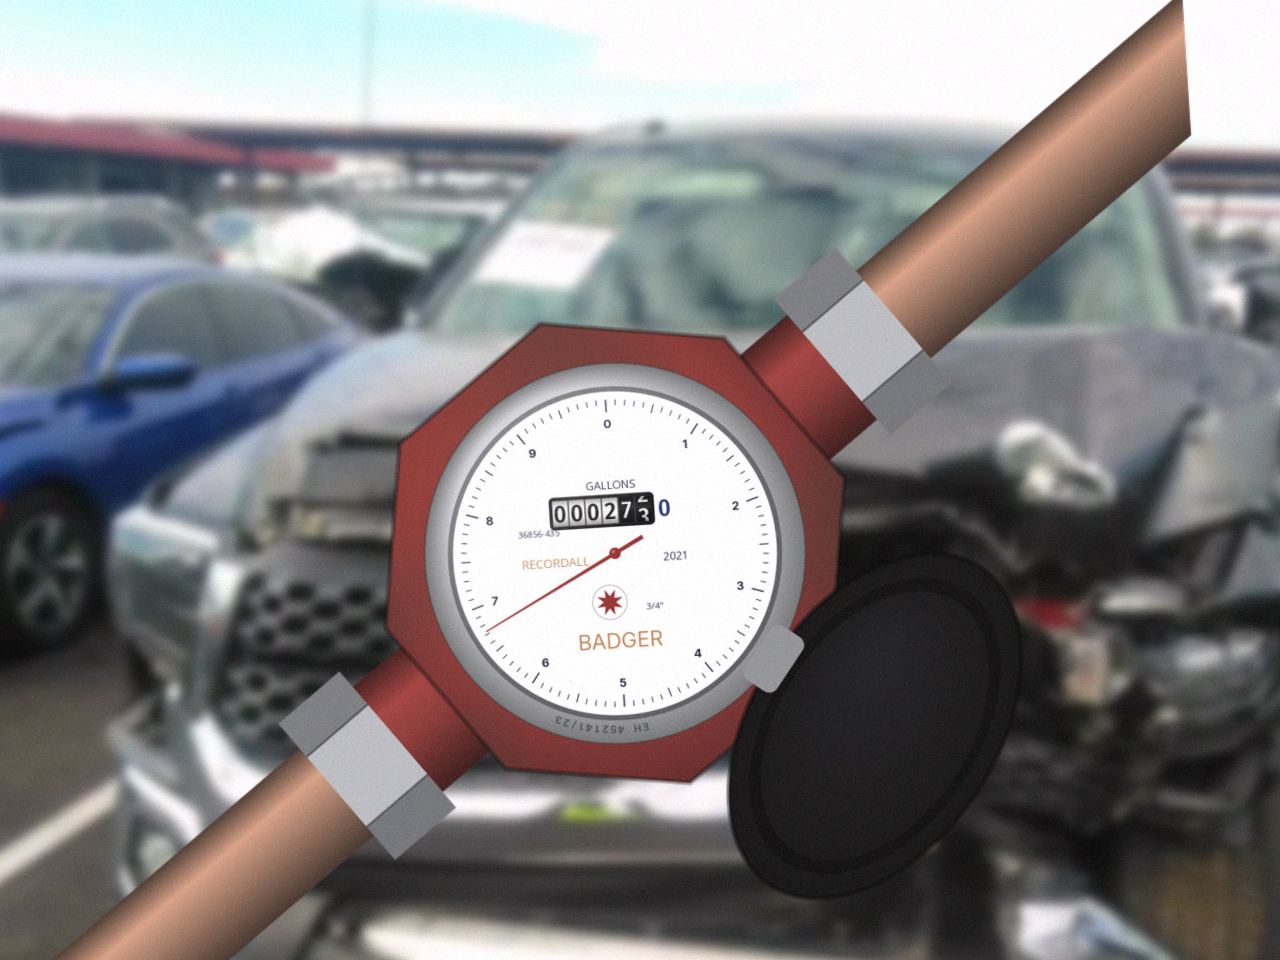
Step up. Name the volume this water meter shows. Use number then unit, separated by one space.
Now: 2726.7 gal
